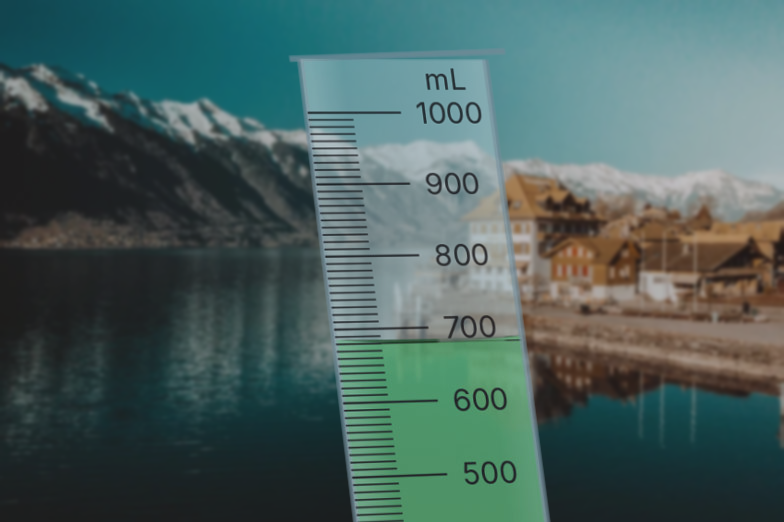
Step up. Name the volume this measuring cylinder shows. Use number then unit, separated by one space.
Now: 680 mL
